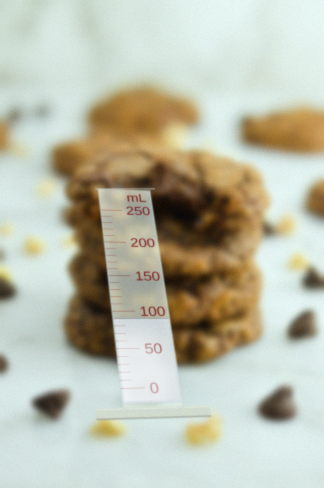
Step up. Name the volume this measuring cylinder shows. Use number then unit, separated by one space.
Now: 90 mL
